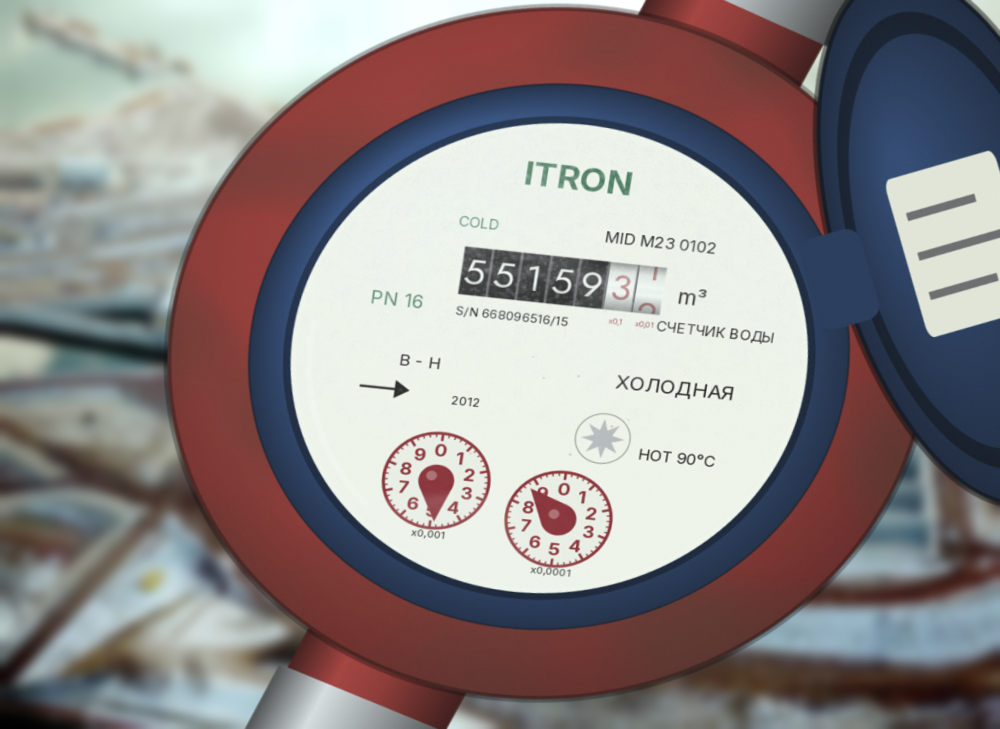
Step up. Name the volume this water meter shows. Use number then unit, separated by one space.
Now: 55159.3148 m³
